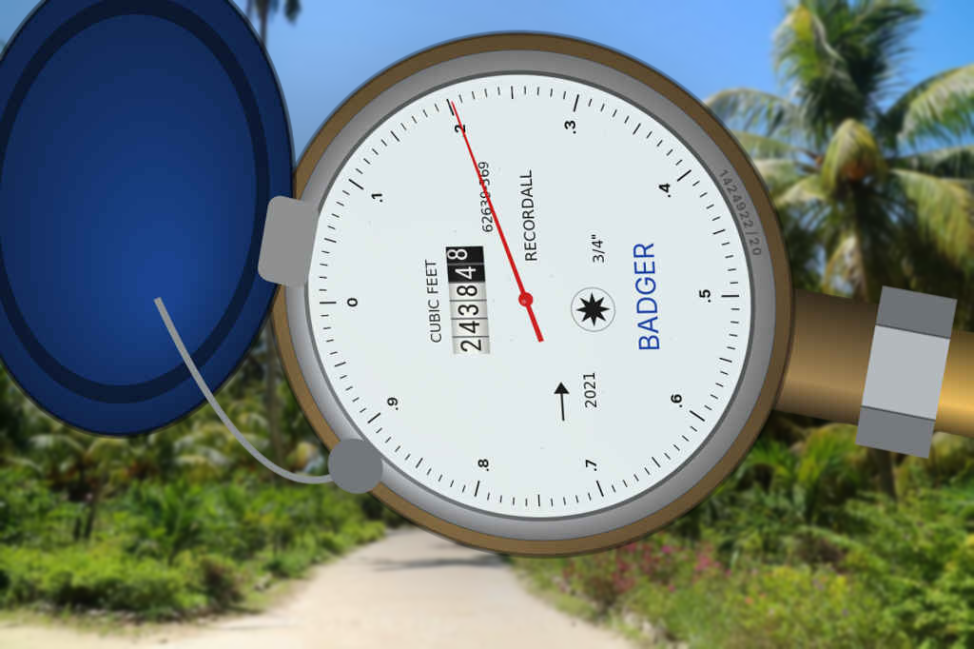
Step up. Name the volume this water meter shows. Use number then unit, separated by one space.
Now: 243848.20 ft³
